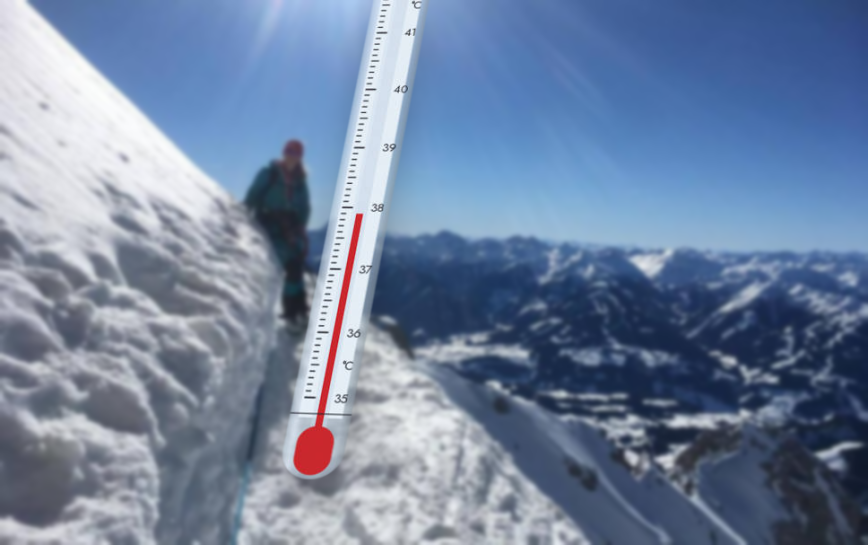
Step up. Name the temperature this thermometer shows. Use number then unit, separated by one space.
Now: 37.9 °C
